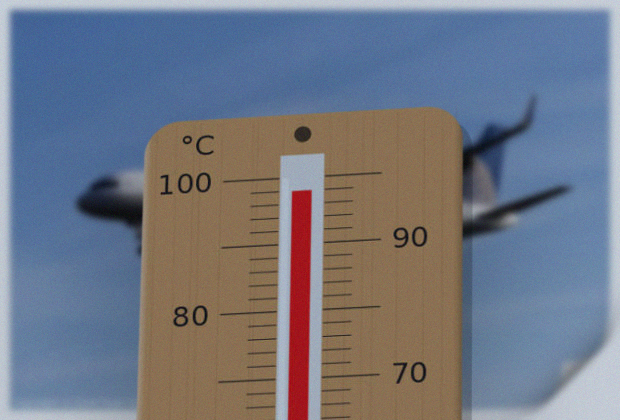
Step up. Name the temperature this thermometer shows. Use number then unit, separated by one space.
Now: 98 °C
